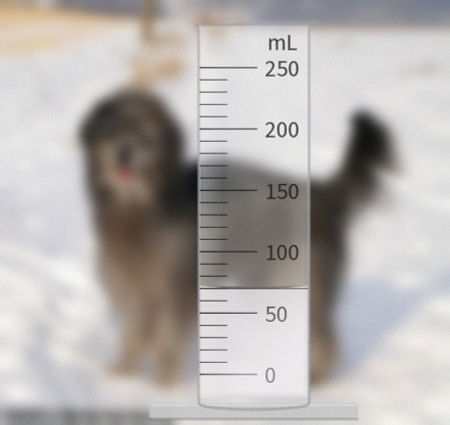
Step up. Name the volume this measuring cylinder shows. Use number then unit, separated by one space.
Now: 70 mL
